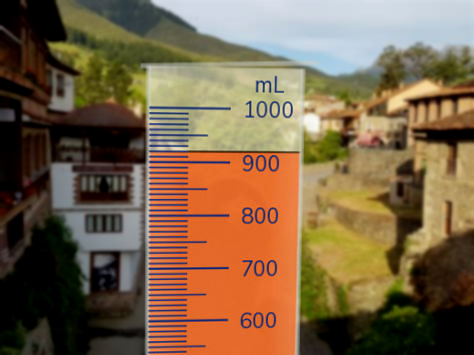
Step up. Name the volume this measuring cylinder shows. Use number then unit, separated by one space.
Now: 920 mL
